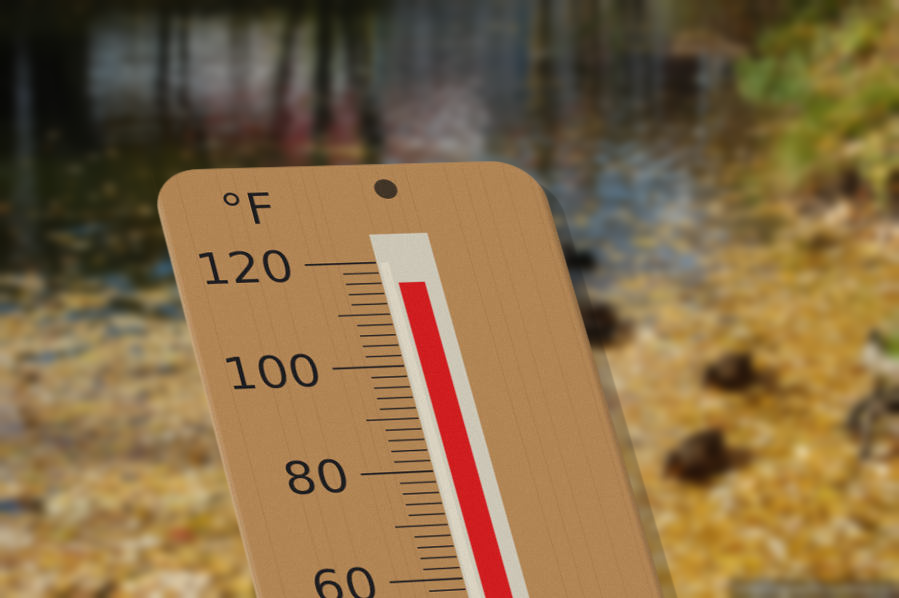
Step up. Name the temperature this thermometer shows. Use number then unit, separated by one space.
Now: 116 °F
